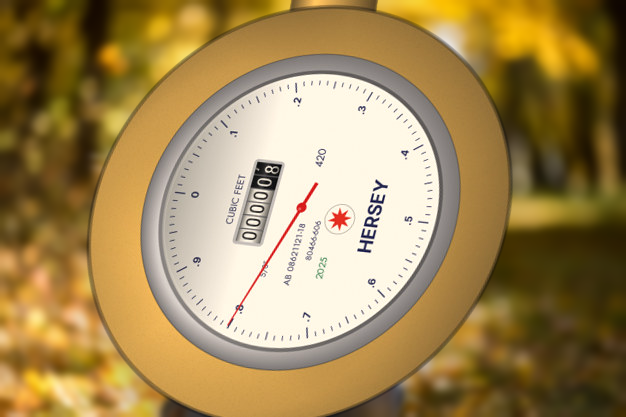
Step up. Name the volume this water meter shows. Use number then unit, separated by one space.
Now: 7.80 ft³
